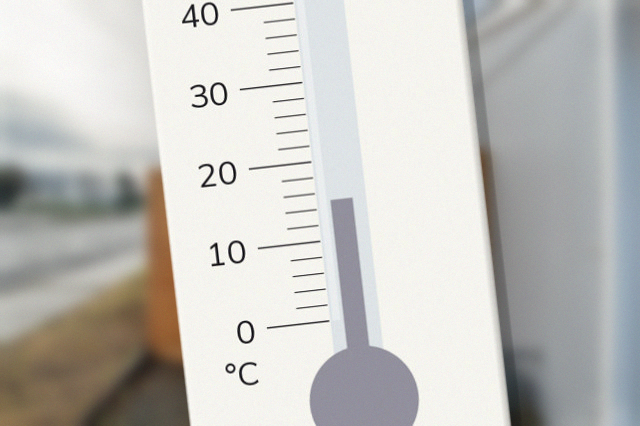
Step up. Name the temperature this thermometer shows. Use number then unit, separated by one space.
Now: 15 °C
